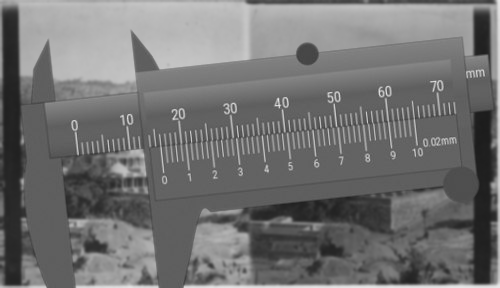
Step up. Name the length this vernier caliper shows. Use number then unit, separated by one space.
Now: 16.0 mm
